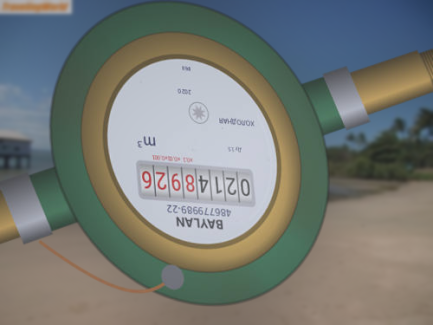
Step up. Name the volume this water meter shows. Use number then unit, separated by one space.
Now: 214.8926 m³
